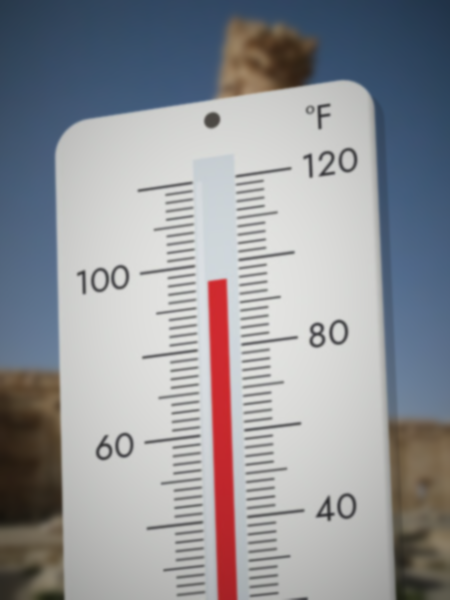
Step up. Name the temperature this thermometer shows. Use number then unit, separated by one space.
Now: 96 °F
